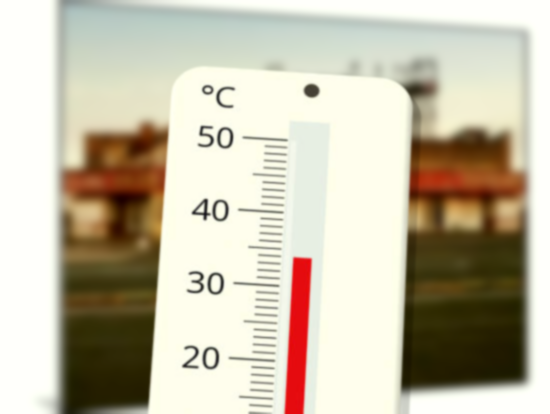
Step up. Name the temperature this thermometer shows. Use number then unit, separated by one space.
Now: 34 °C
